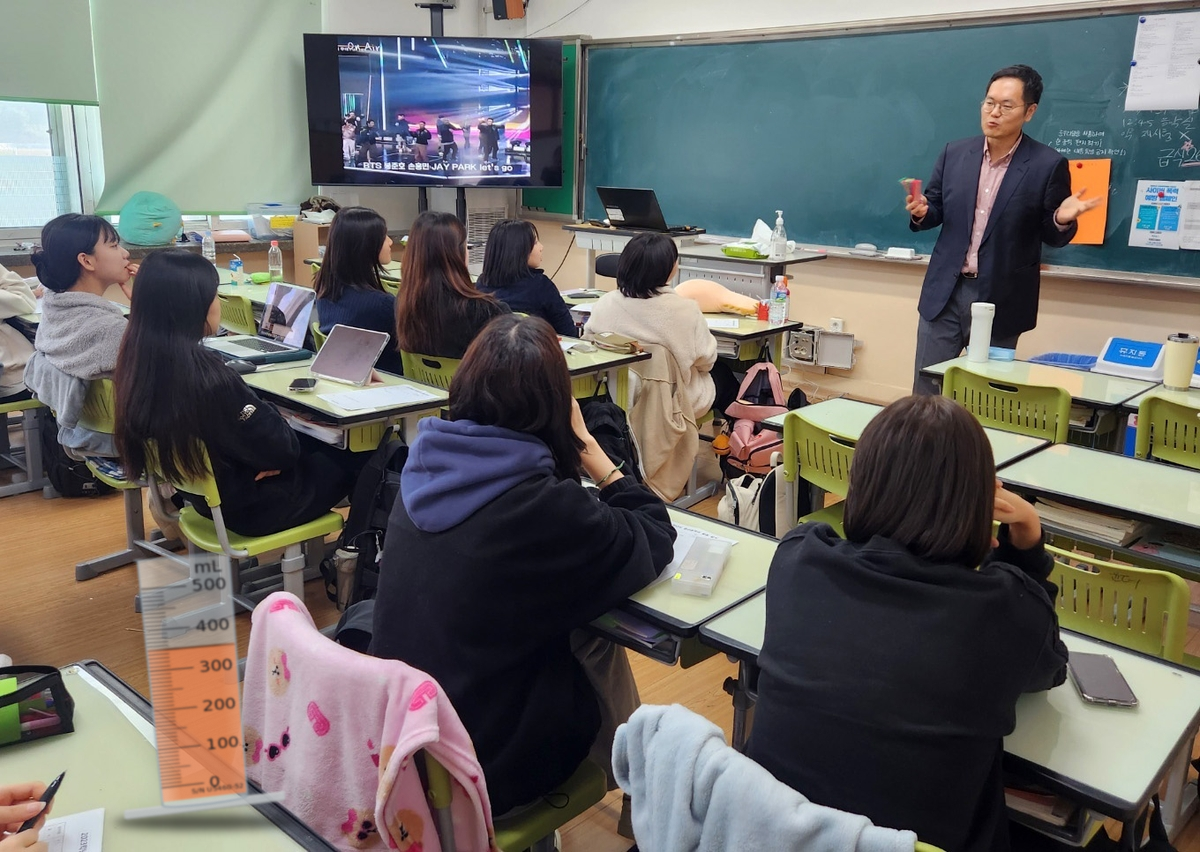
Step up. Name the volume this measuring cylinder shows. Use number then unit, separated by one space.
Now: 350 mL
